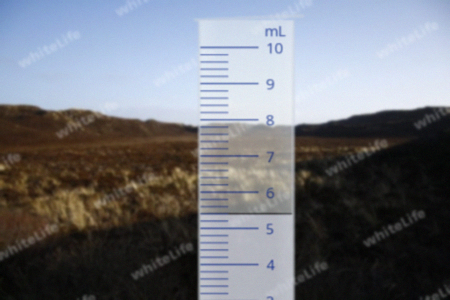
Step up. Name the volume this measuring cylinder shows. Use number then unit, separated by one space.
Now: 5.4 mL
